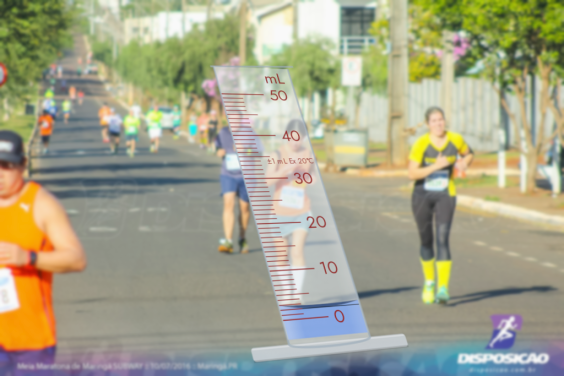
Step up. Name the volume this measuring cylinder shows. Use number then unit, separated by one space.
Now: 2 mL
